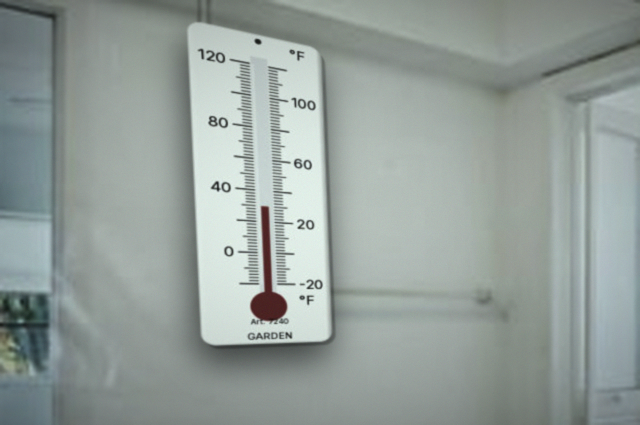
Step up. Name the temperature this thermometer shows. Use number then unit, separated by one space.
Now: 30 °F
